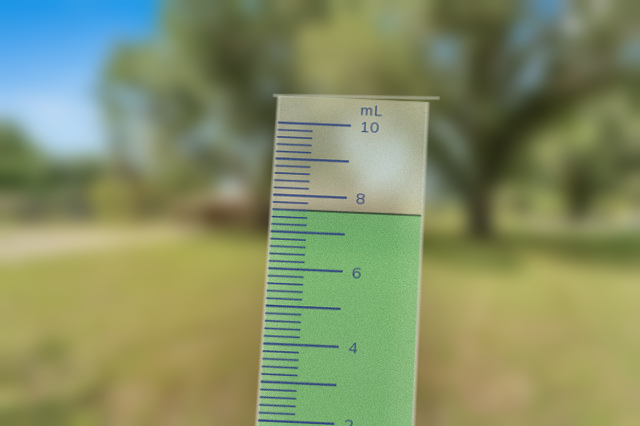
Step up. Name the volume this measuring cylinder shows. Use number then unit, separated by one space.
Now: 7.6 mL
